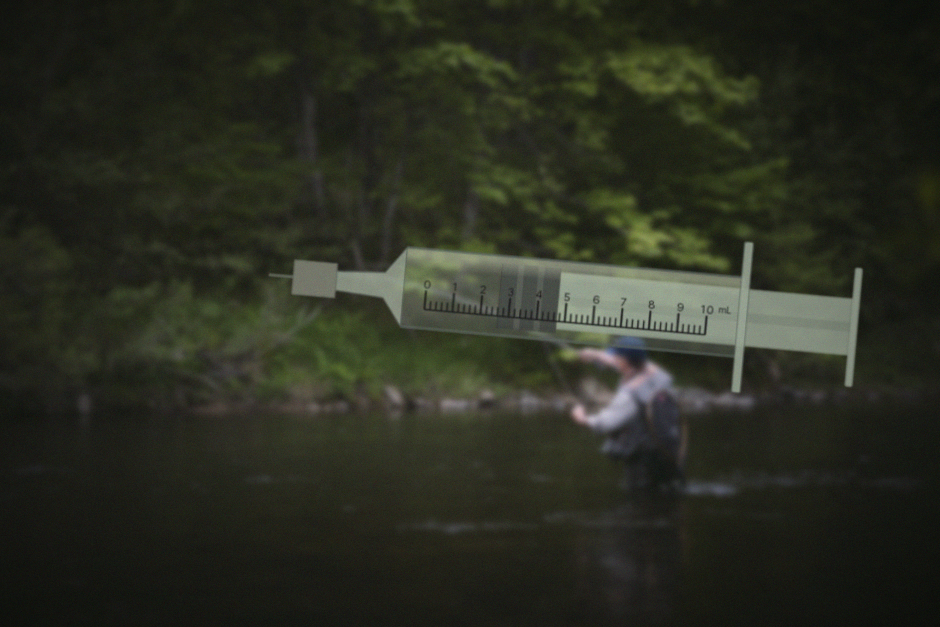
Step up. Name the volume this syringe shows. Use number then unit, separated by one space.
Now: 2.6 mL
